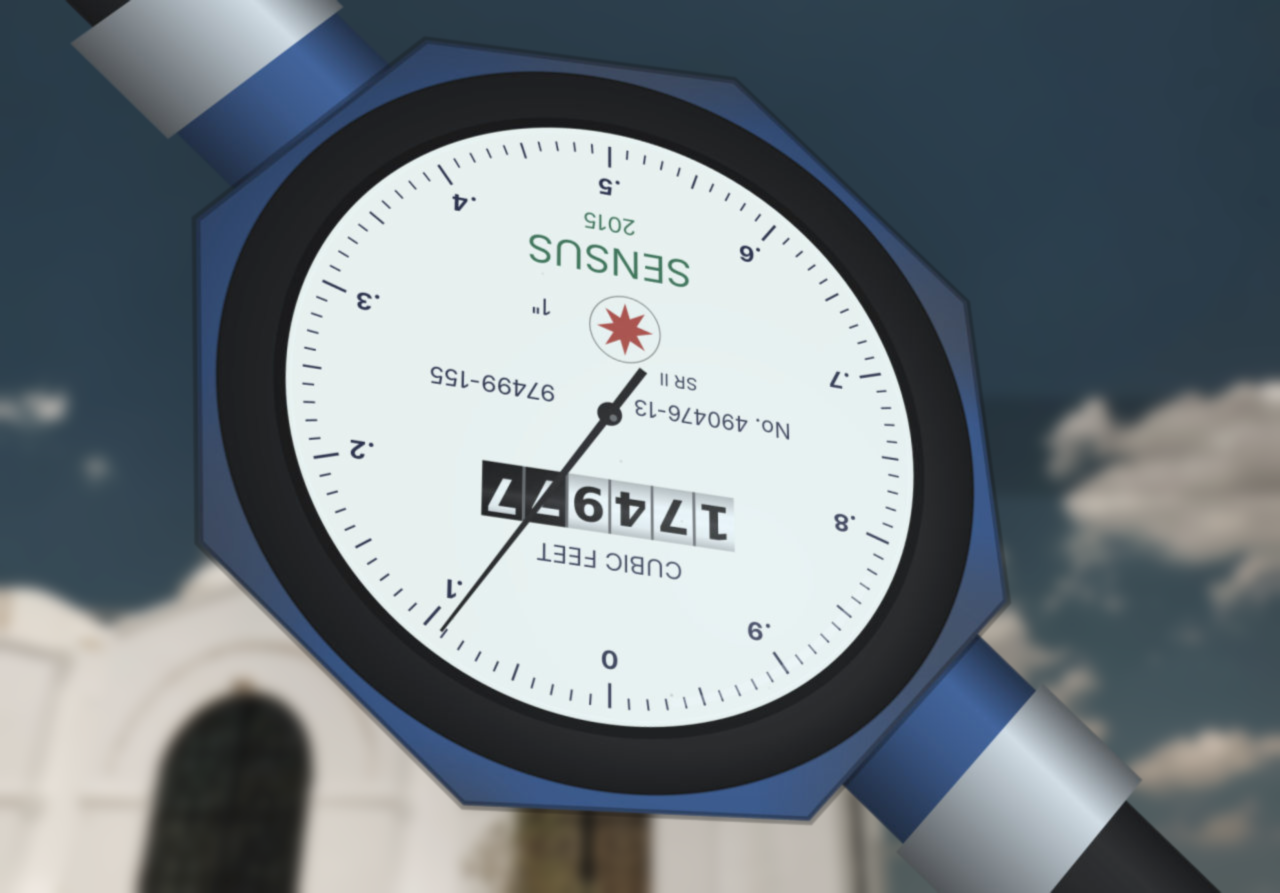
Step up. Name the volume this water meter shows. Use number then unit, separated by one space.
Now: 174977.09 ft³
